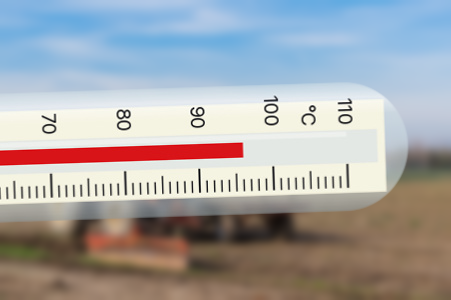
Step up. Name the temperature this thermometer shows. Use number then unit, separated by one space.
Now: 96 °C
